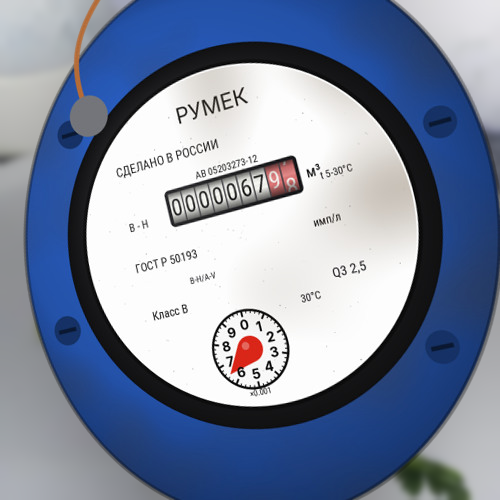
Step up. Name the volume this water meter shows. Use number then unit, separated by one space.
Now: 67.976 m³
